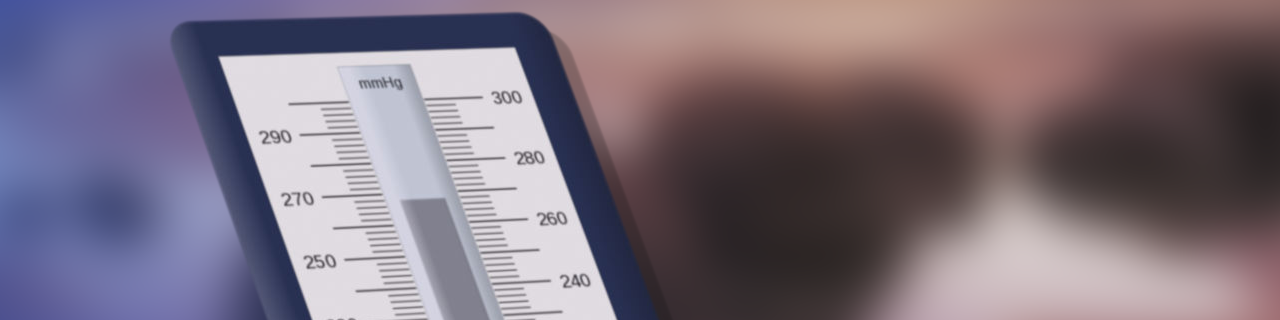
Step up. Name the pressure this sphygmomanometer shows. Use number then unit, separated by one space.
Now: 268 mmHg
